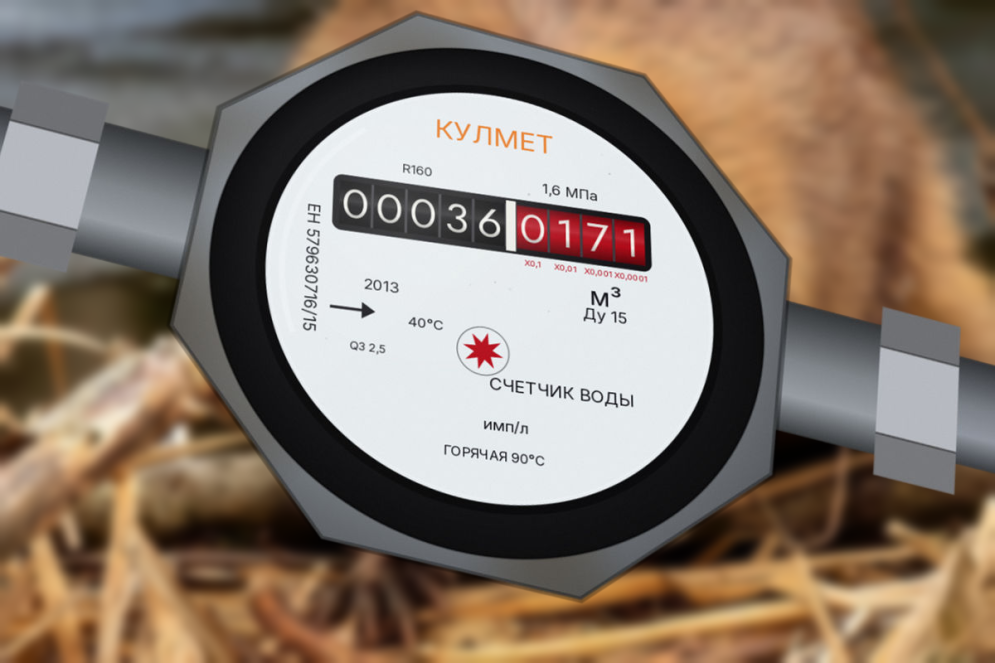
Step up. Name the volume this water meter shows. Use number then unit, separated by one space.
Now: 36.0171 m³
